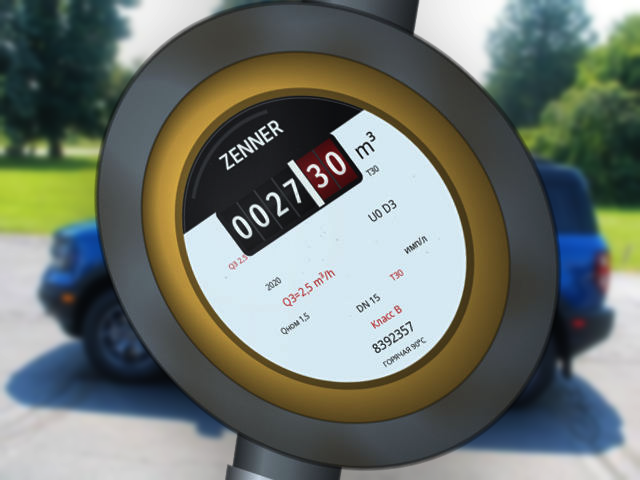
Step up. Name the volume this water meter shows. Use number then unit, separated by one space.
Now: 27.30 m³
